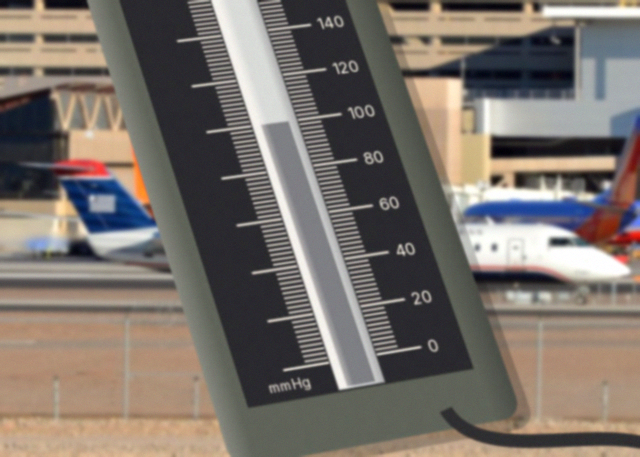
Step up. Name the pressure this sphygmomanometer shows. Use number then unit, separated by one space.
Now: 100 mmHg
